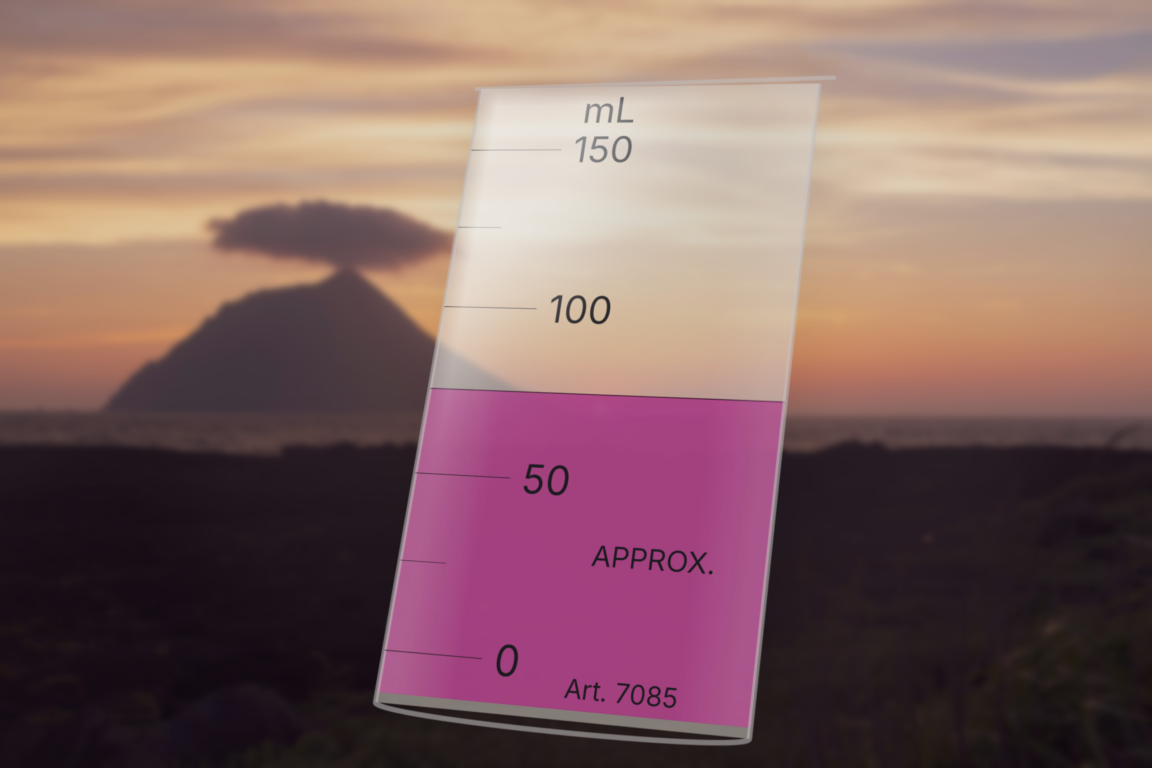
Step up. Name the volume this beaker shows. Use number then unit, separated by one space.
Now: 75 mL
